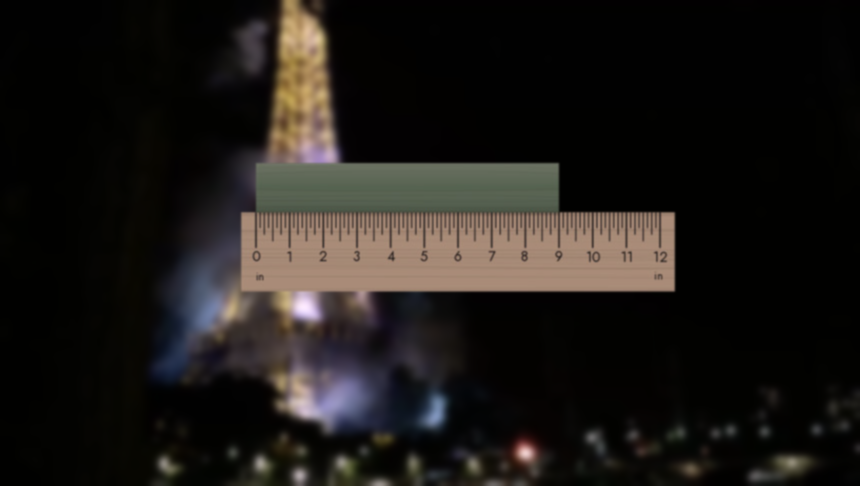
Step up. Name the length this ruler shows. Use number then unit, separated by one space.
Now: 9 in
